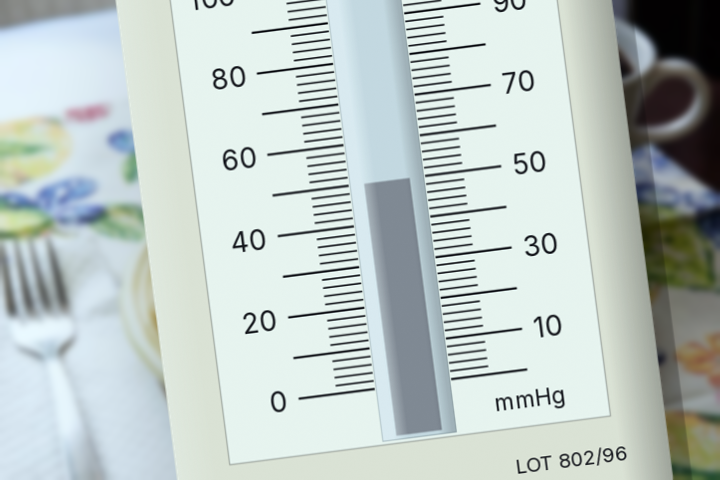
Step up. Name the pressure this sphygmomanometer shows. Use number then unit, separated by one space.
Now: 50 mmHg
